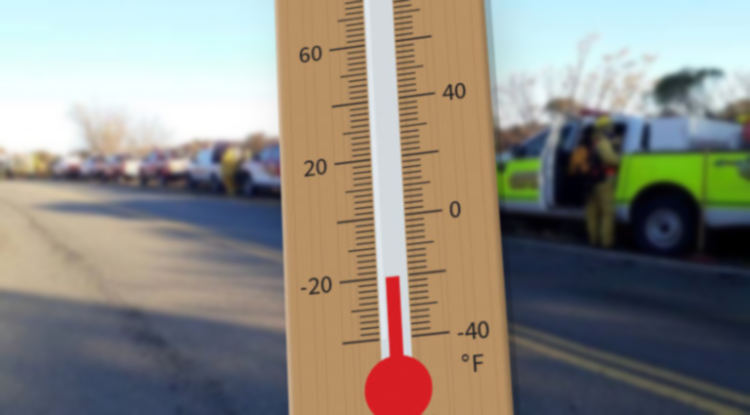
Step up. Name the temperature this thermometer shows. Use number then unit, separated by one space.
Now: -20 °F
